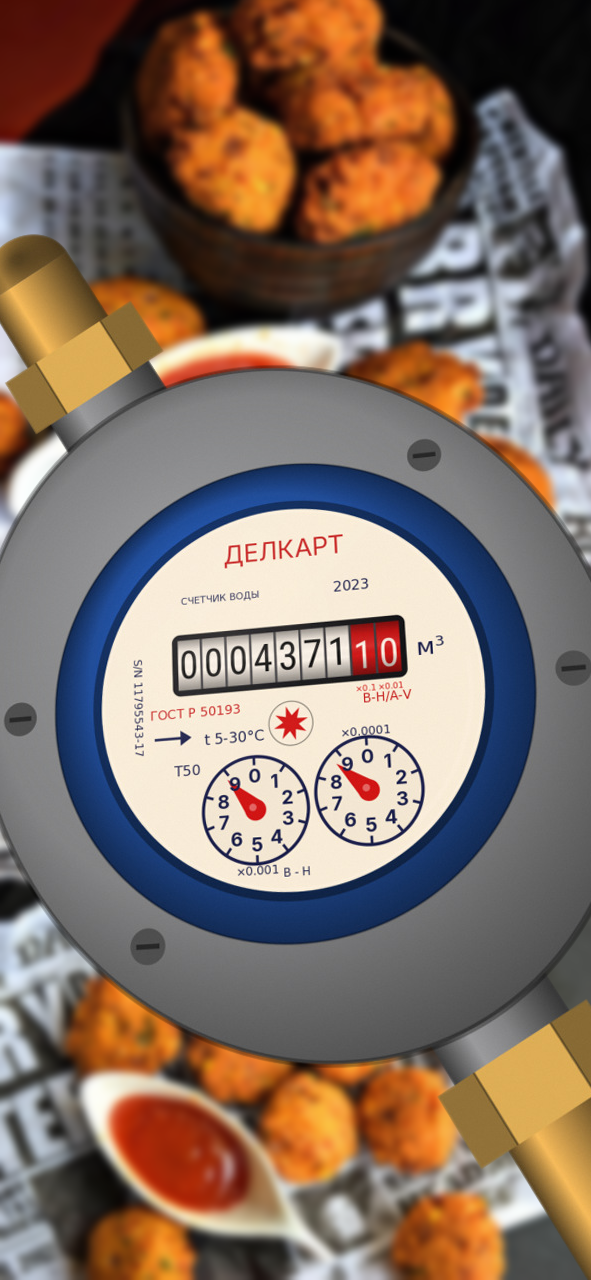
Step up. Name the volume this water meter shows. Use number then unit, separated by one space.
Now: 4371.0988 m³
